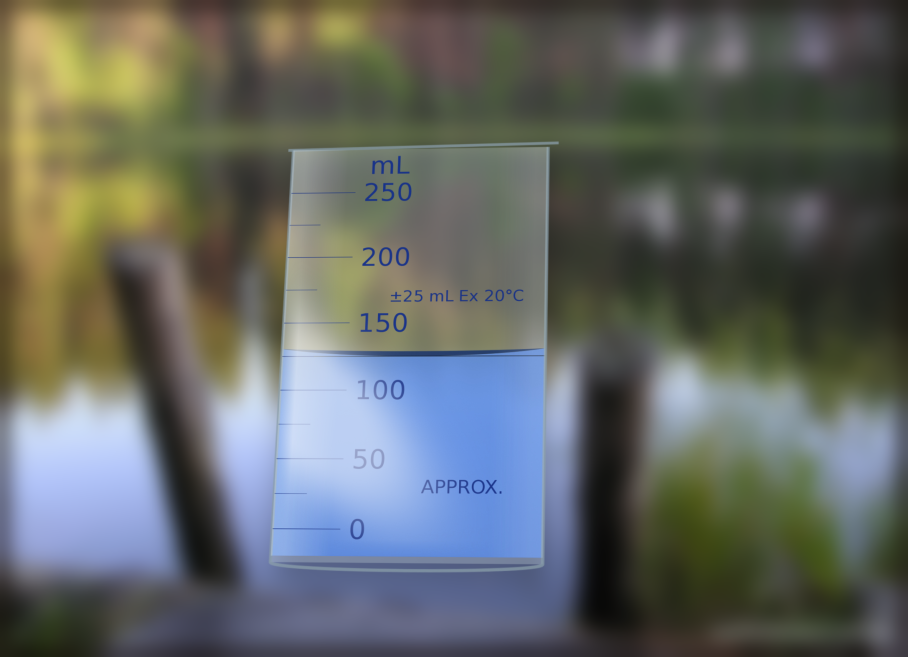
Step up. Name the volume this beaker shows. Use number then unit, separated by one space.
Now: 125 mL
